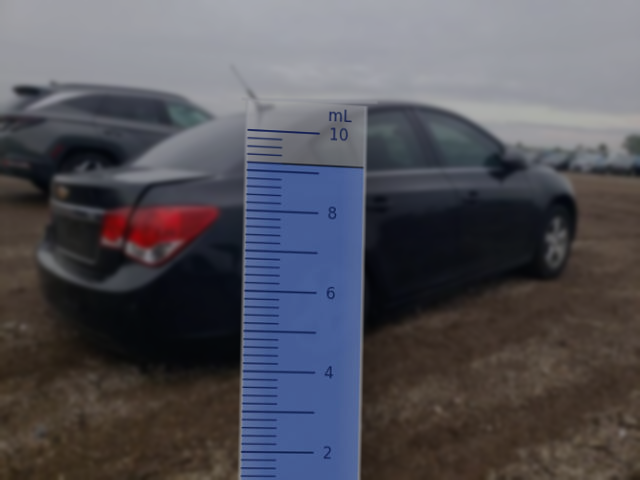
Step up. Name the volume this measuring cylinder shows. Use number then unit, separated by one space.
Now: 9.2 mL
